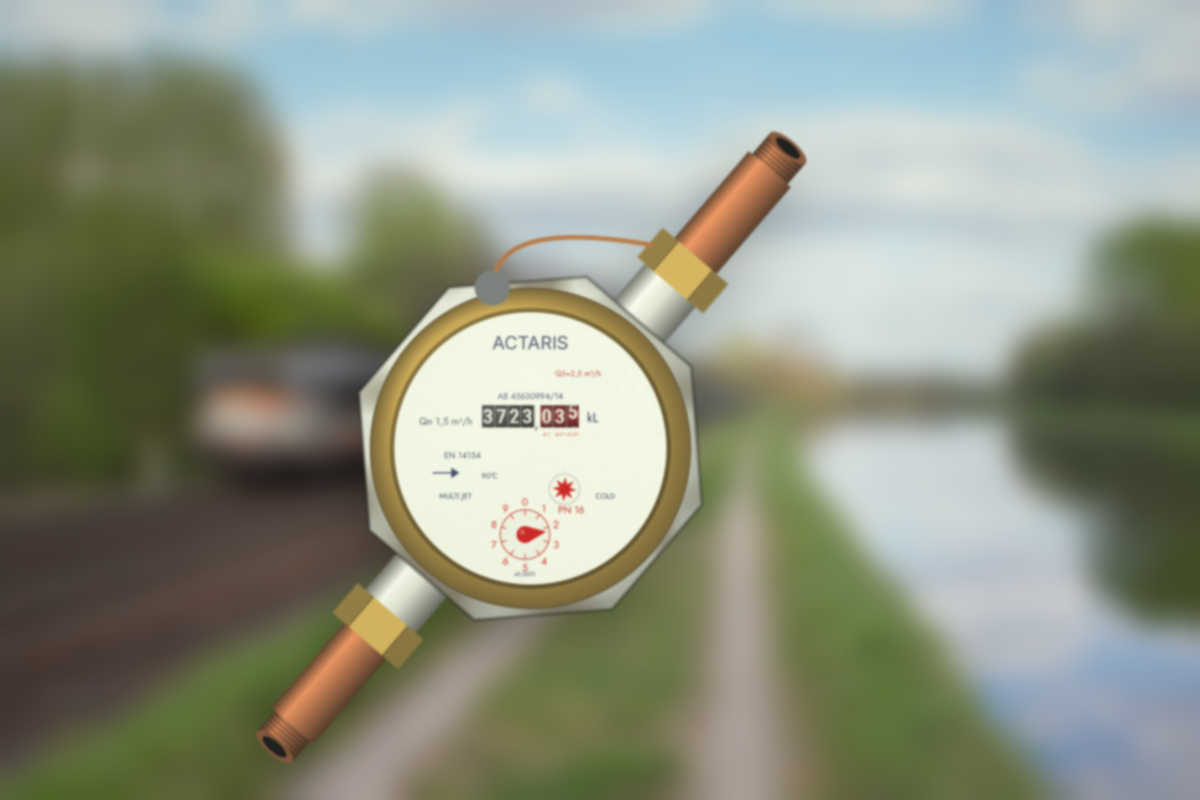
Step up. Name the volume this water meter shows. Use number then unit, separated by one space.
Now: 3723.0352 kL
